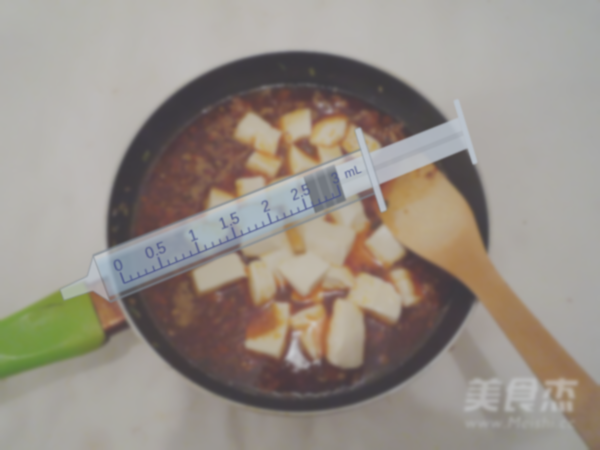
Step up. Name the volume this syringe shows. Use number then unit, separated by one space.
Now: 2.6 mL
